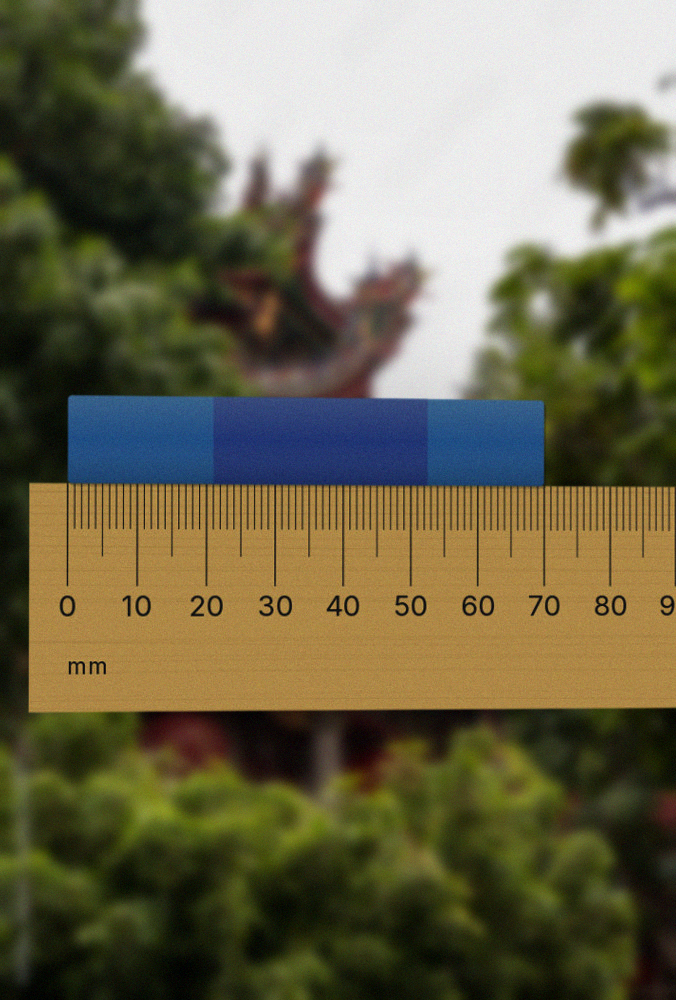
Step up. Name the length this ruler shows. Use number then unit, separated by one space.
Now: 70 mm
